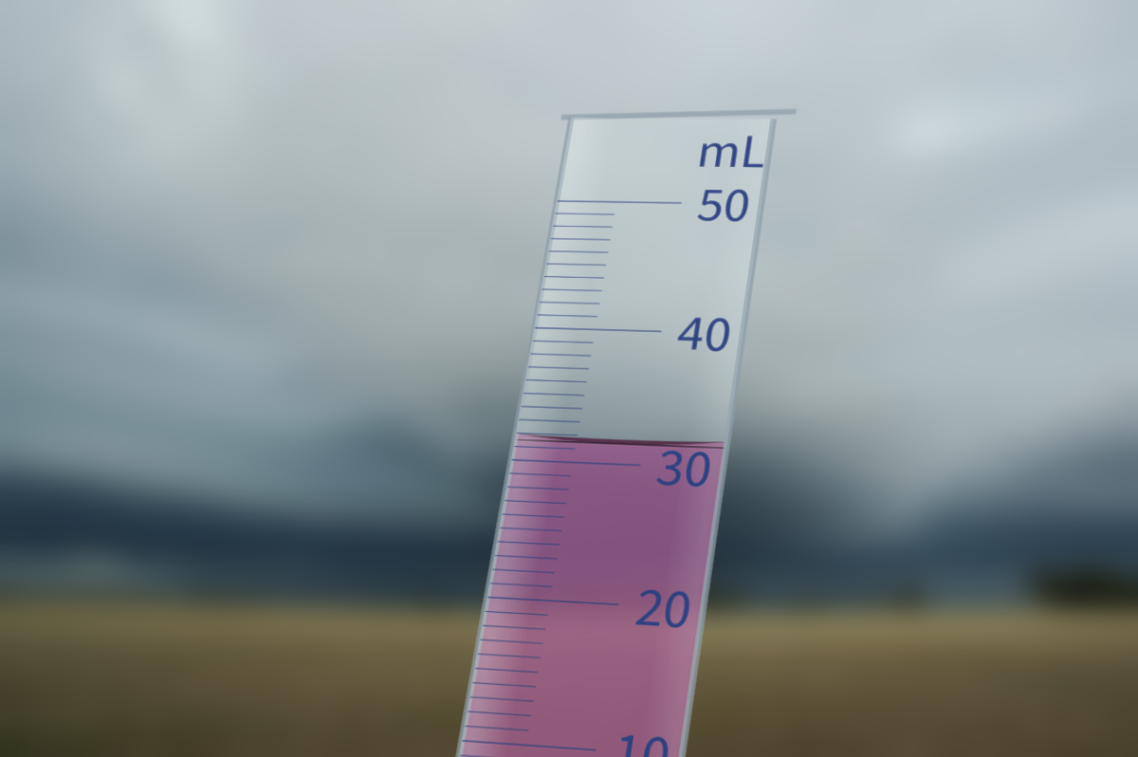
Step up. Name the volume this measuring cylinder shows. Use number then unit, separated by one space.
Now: 31.5 mL
